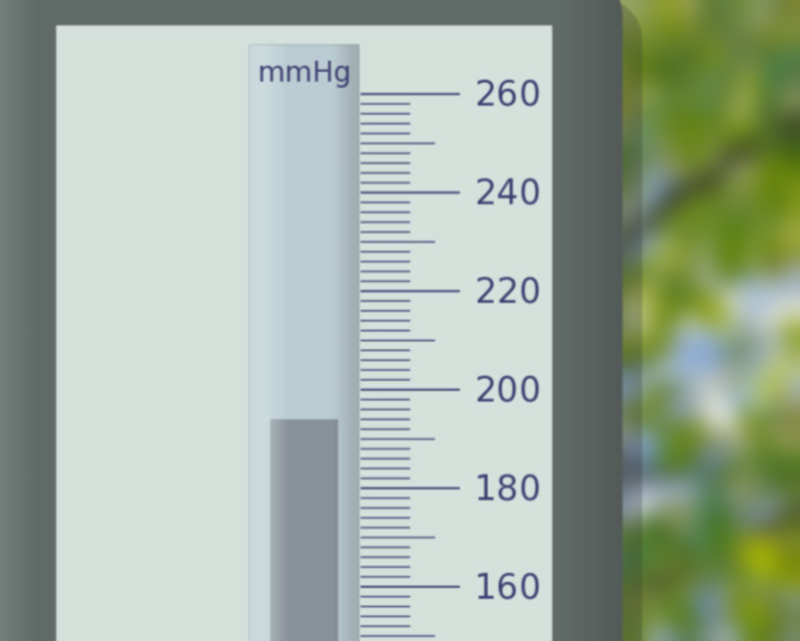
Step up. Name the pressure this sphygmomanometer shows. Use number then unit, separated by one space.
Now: 194 mmHg
